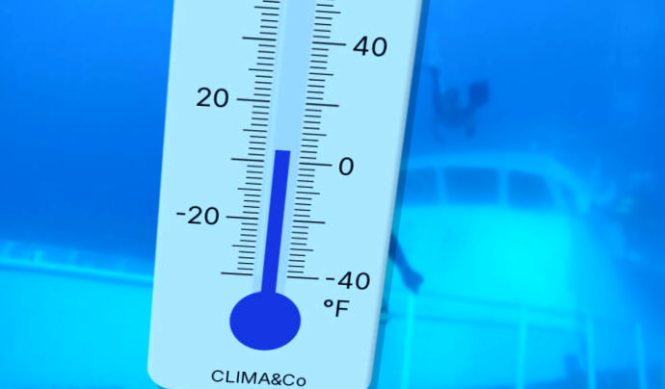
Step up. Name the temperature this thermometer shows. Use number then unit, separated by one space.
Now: 4 °F
